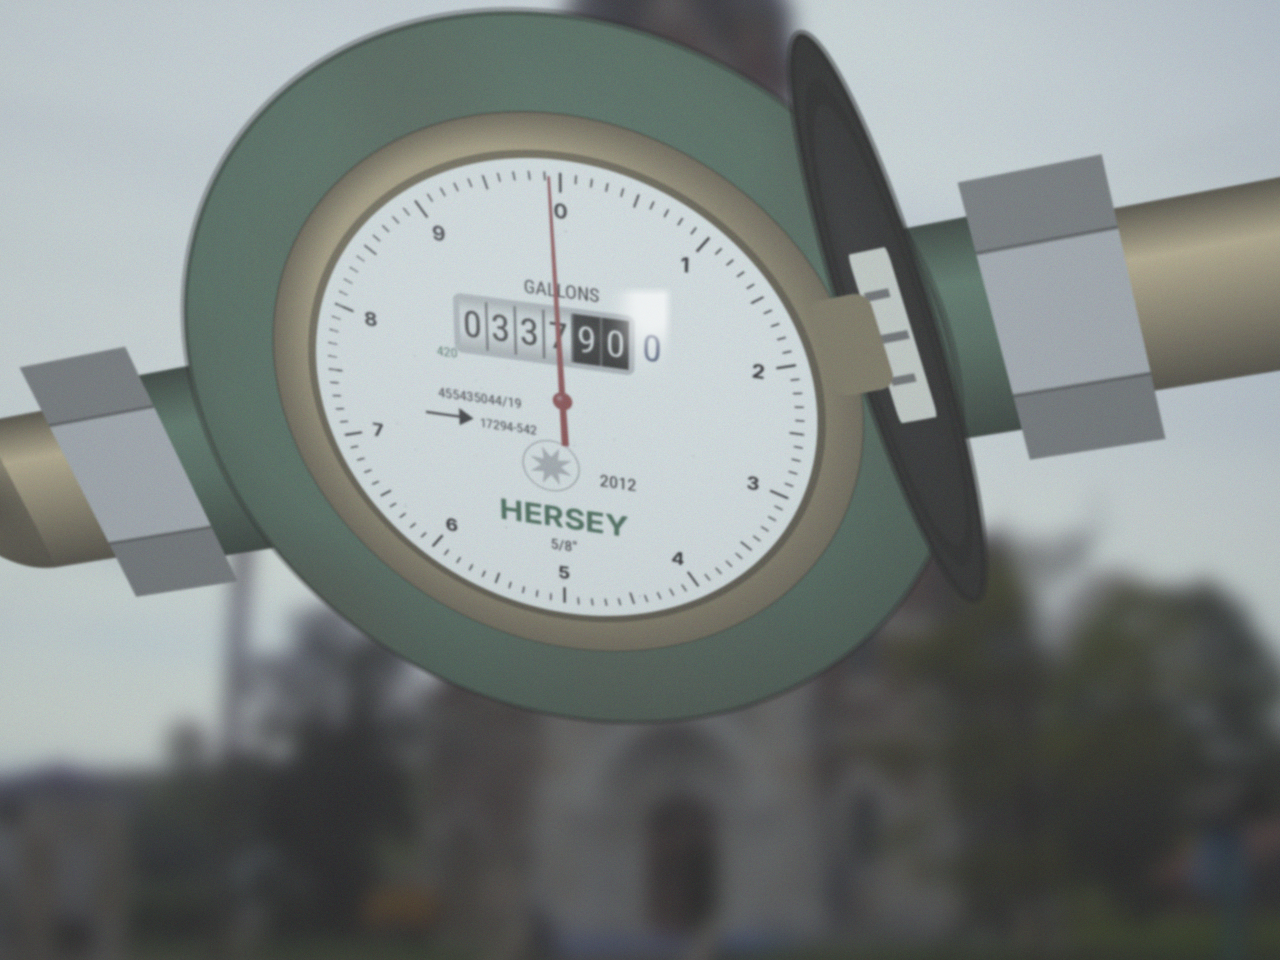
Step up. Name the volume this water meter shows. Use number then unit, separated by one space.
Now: 337899.9 gal
